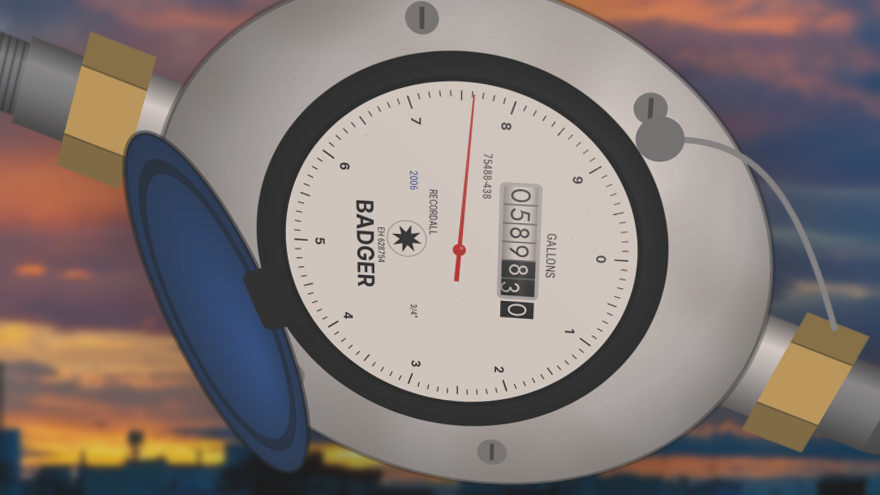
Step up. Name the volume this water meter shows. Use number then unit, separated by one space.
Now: 589827.6 gal
